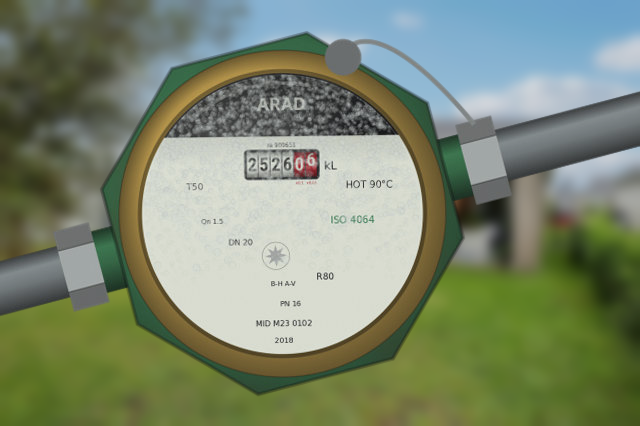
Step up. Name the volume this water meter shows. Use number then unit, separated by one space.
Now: 2526.06 kL
